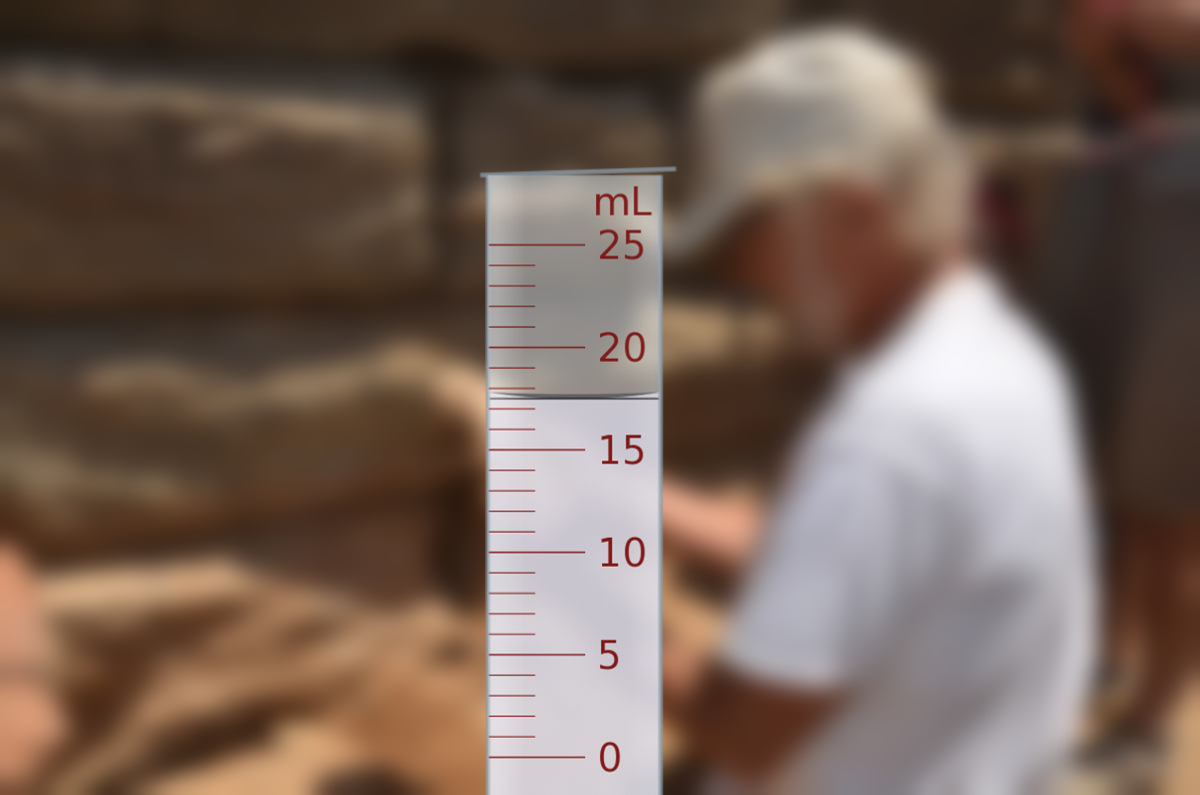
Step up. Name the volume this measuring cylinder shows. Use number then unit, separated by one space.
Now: 17.5 mL
